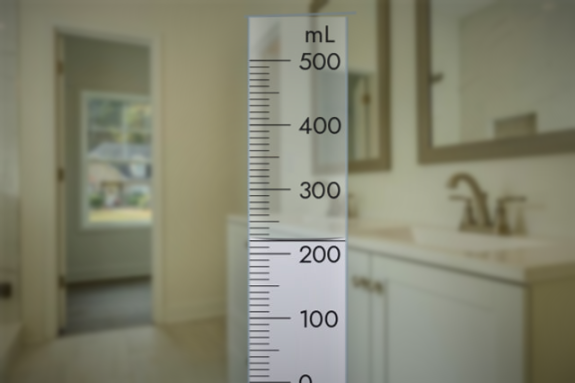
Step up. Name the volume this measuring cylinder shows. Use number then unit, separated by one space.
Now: 220 mL
